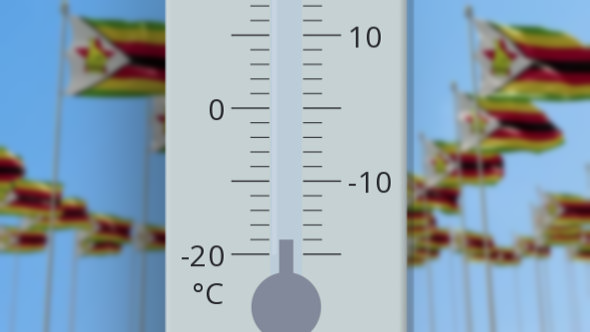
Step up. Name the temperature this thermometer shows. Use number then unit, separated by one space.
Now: -18 °C
